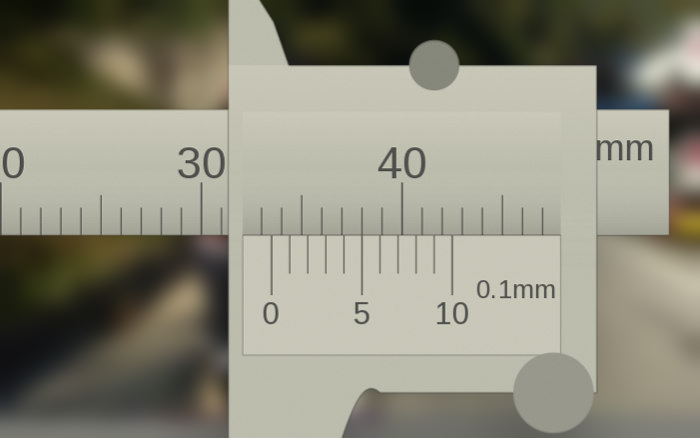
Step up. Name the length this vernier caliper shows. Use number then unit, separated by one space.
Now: 33.5 mm
